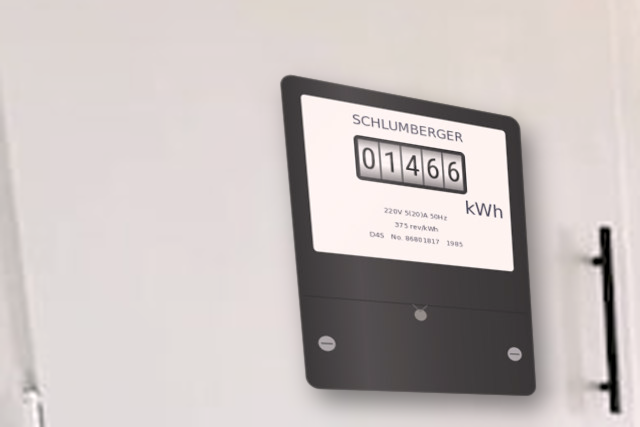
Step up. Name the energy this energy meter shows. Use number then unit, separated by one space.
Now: 1466 kWh
